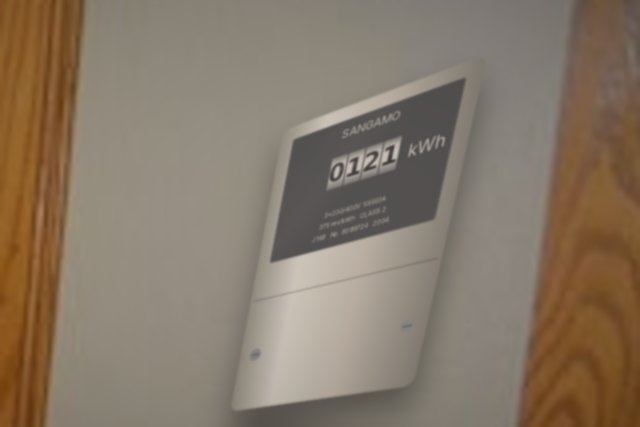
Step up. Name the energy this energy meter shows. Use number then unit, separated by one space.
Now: 121 kWh
